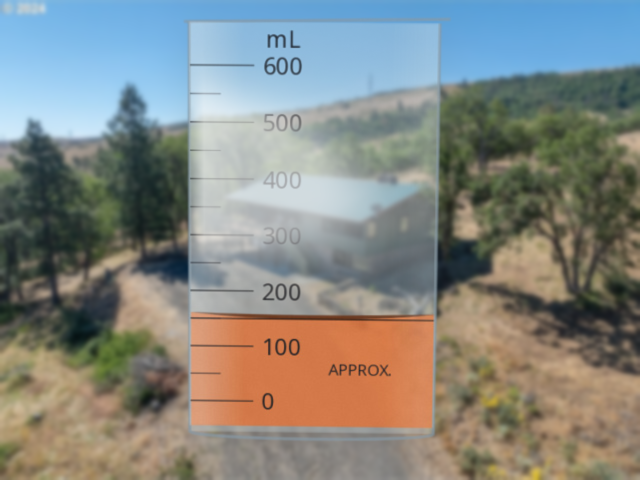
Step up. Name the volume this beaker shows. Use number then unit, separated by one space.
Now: 150 mL
